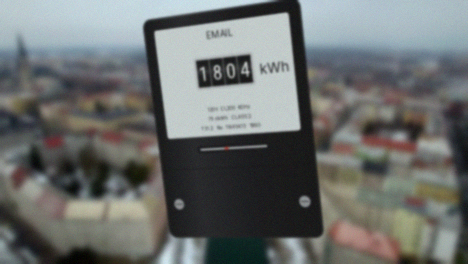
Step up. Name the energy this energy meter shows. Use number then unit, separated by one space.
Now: 1804 kWh
